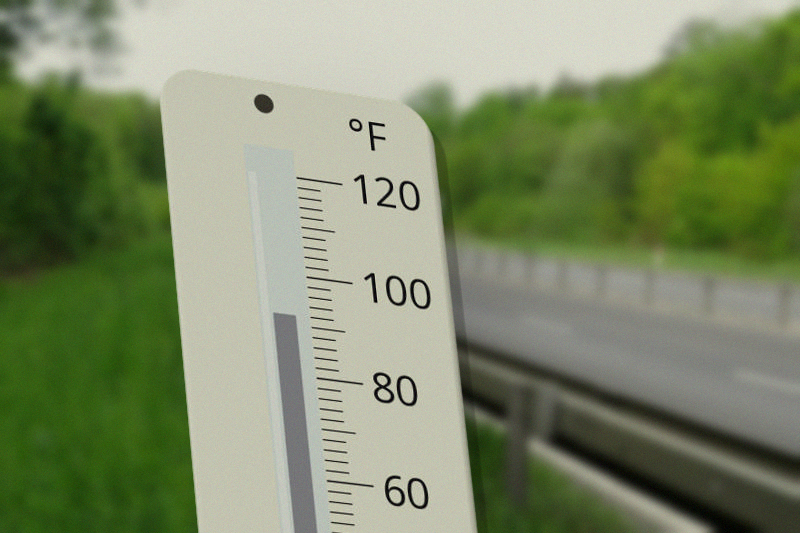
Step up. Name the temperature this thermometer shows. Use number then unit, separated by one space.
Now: 92 °F
